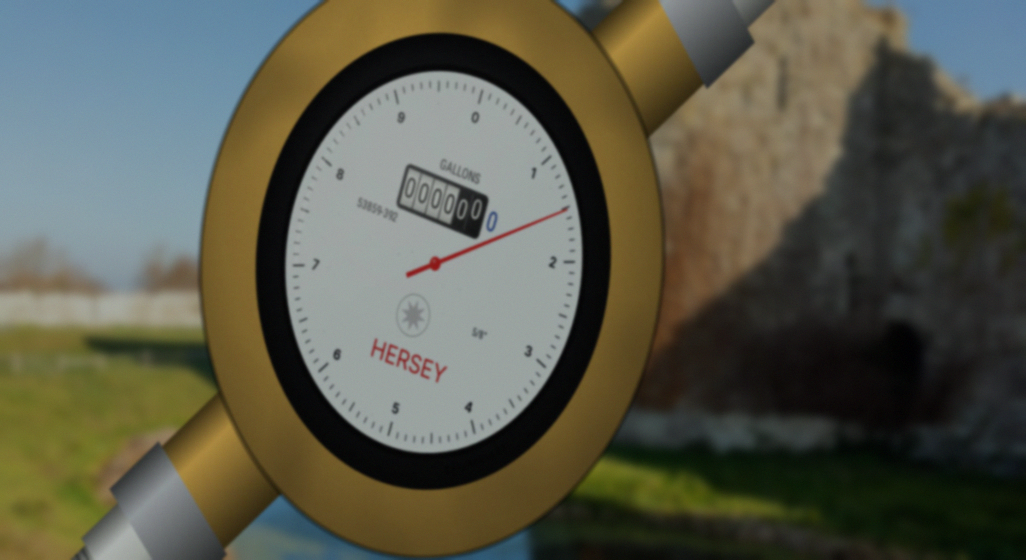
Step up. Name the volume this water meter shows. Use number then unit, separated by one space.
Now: 1.5 gal
